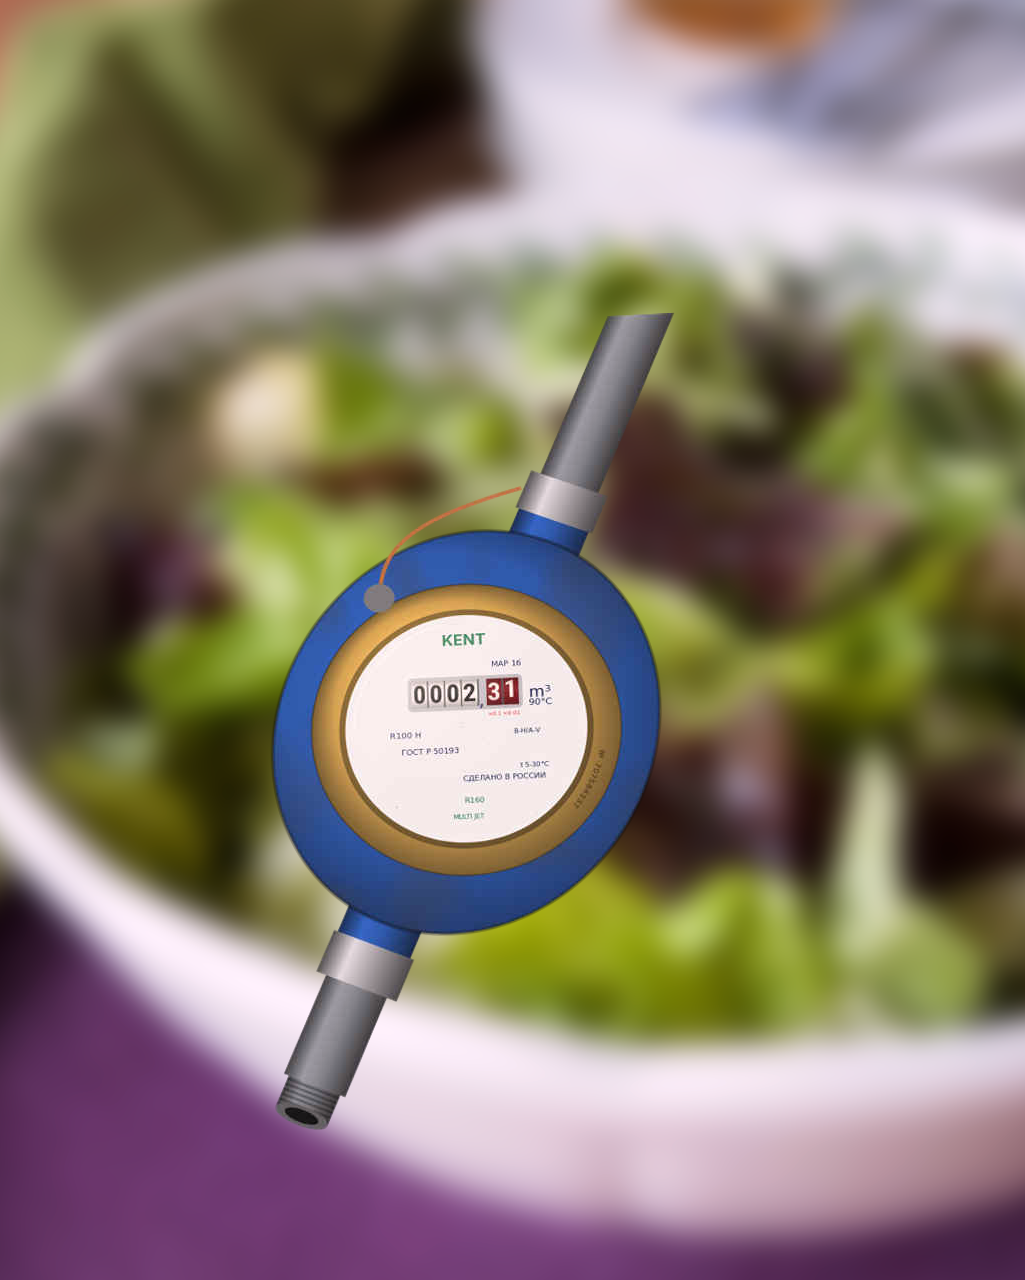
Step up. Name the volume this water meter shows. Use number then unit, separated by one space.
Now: 2.31 m³
